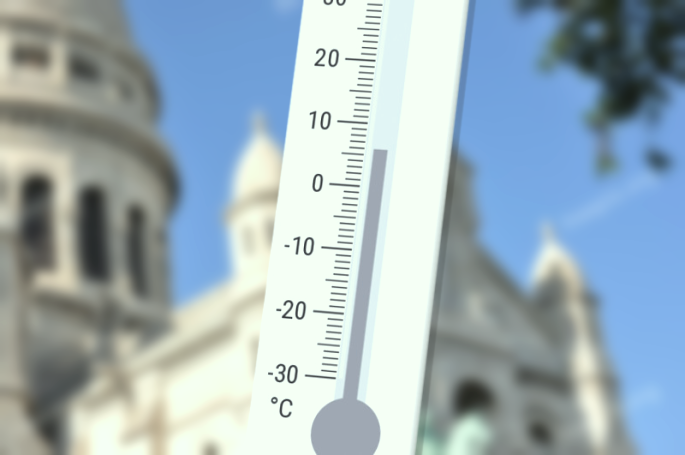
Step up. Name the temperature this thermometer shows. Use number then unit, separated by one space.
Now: 6 °C
